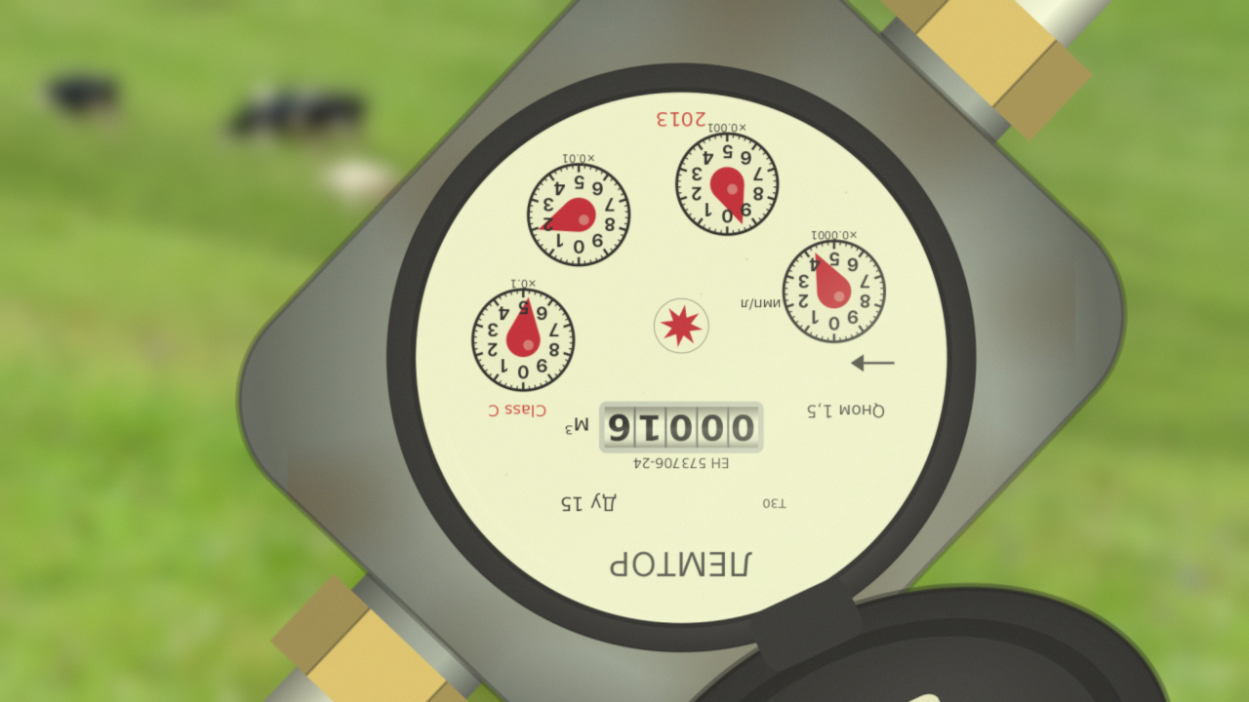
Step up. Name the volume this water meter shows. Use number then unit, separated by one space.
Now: 16.5194 m³
